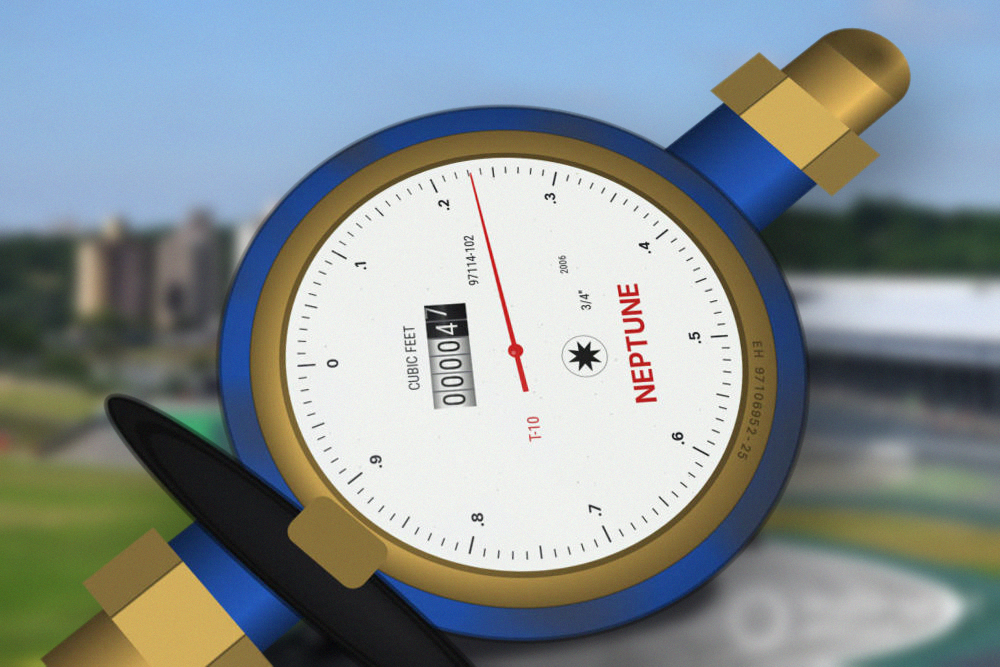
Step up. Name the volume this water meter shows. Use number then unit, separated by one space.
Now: 47.23 ft³
